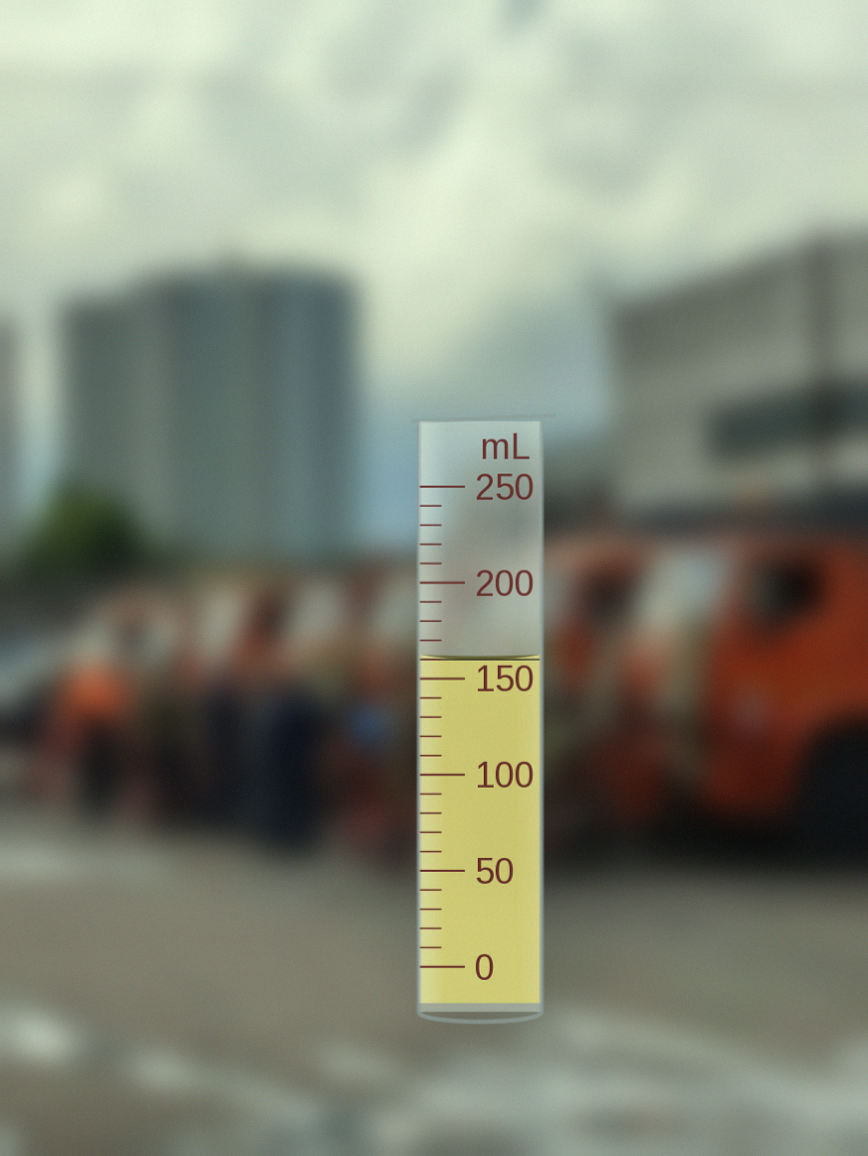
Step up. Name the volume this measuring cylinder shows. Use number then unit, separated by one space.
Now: 160 mL
